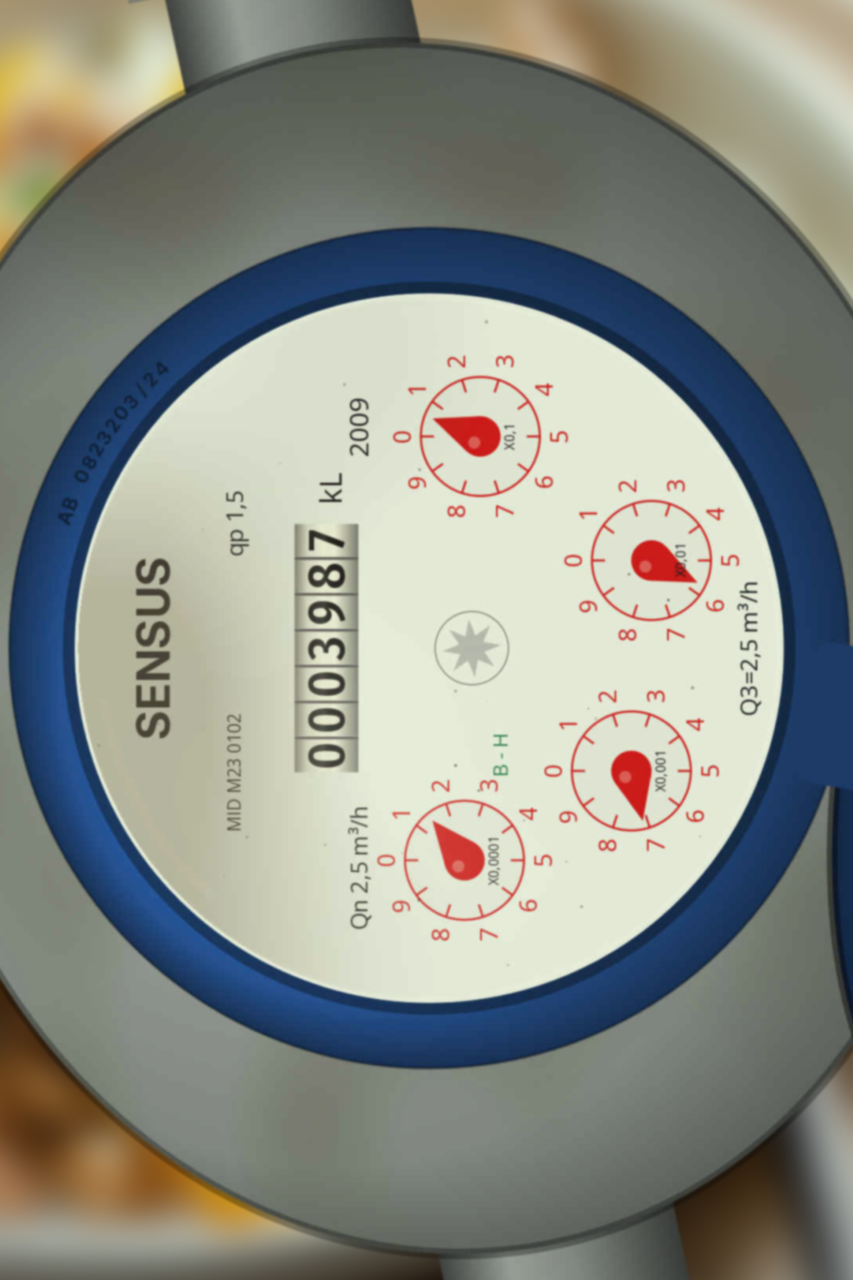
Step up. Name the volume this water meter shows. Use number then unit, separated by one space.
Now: 3987.0571 kL
